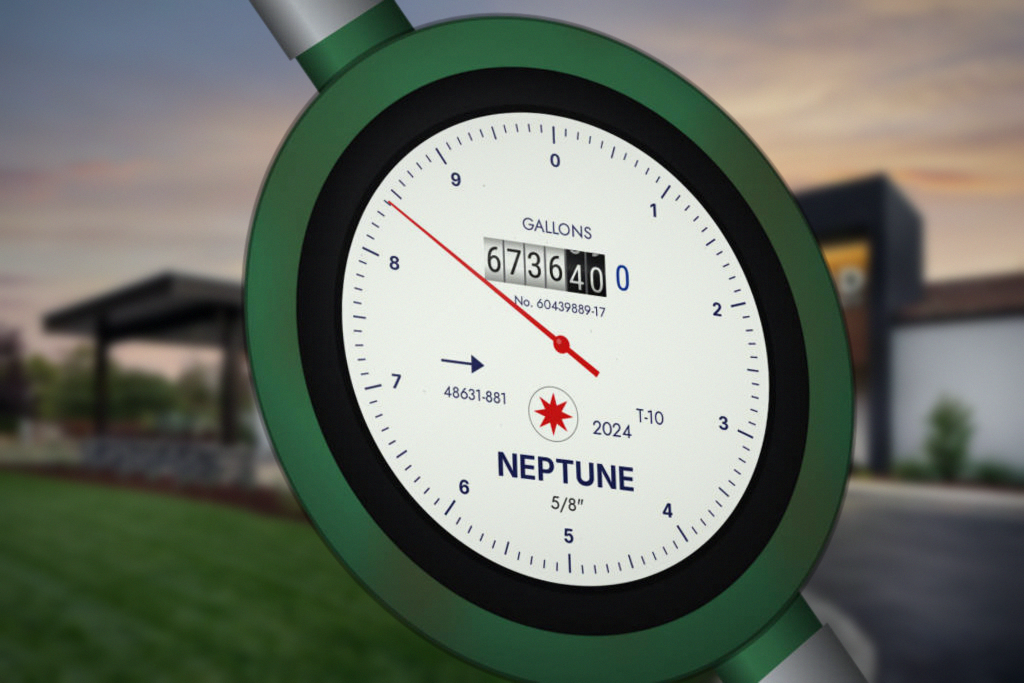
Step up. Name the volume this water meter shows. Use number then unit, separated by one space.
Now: 6736398.4 gal
